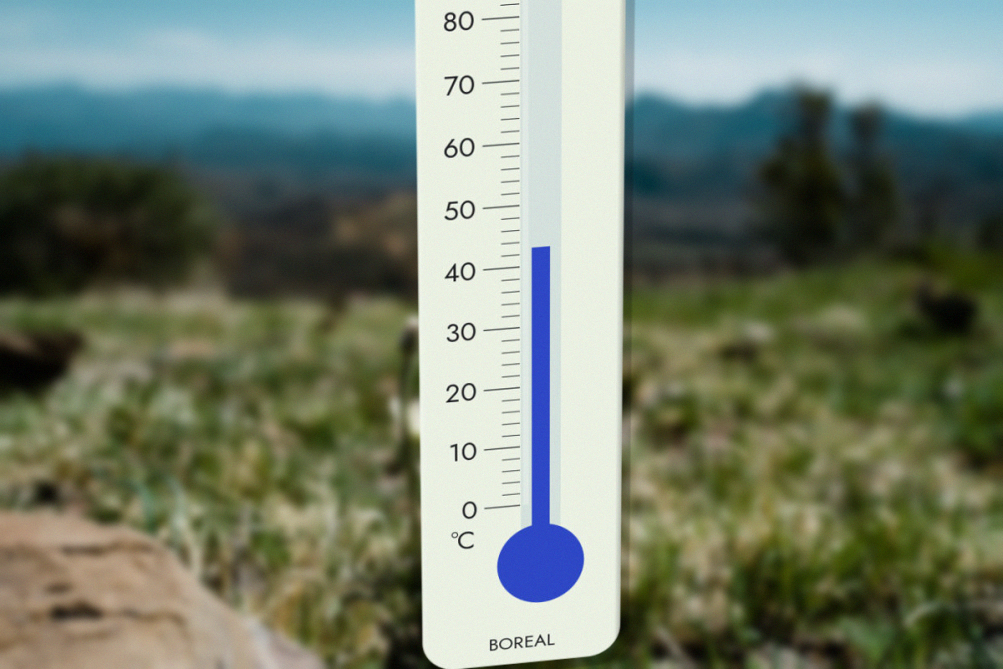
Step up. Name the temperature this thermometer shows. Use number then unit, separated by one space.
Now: 43 °C
